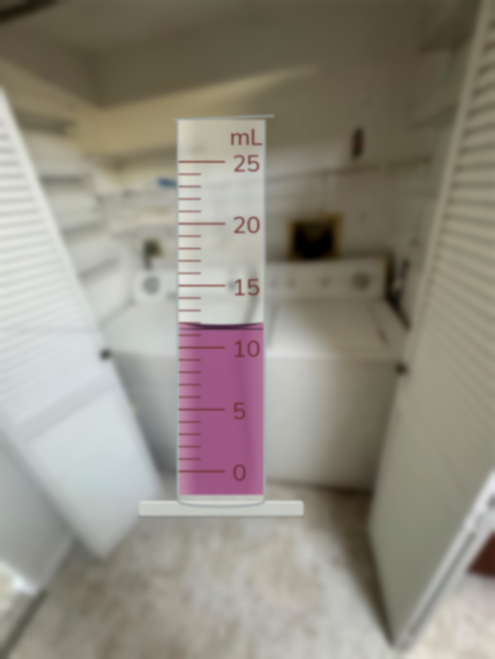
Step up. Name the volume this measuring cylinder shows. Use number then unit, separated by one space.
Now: 11.5 mL
